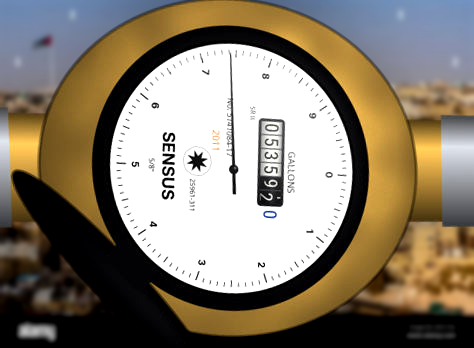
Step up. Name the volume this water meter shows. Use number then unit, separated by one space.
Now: 535917.4 gal
